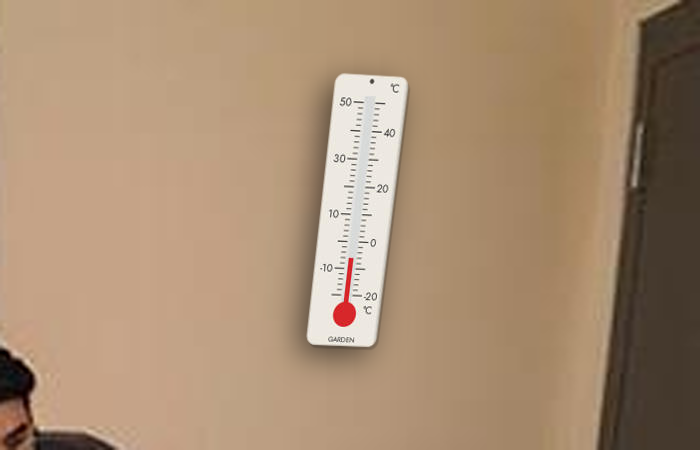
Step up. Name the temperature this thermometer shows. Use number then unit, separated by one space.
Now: -6 °C
